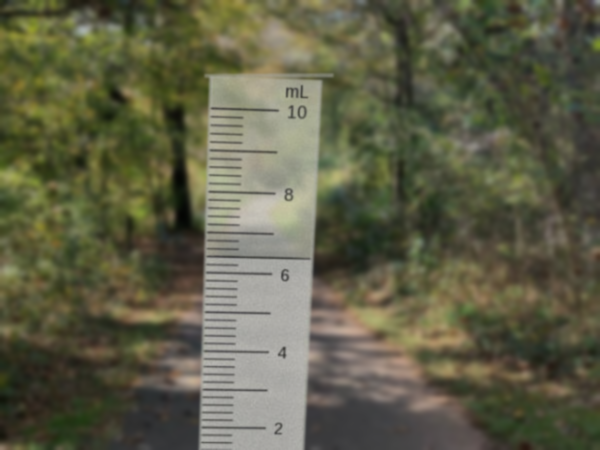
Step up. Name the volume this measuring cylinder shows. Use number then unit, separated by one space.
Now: 6.4 mL
